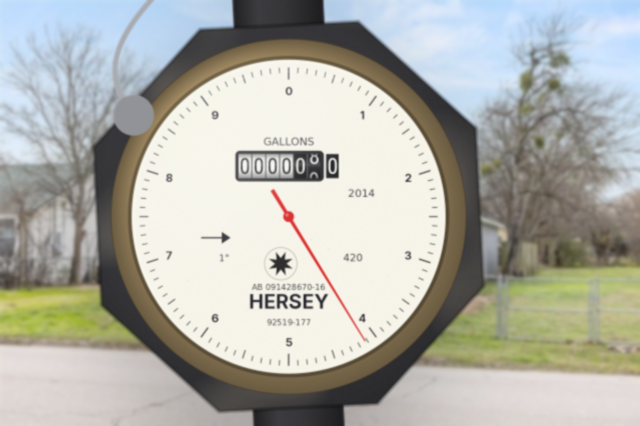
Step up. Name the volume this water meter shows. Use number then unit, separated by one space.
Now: 84.1 gal
